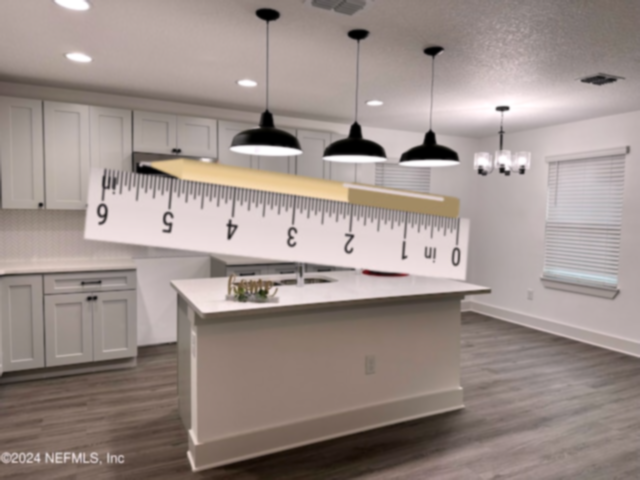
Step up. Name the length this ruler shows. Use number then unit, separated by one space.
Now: 5.5 in
